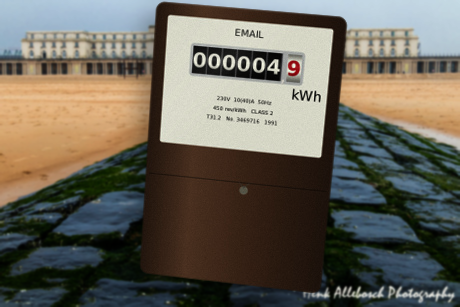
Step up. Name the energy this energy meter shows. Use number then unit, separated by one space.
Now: 4.9 kWh
